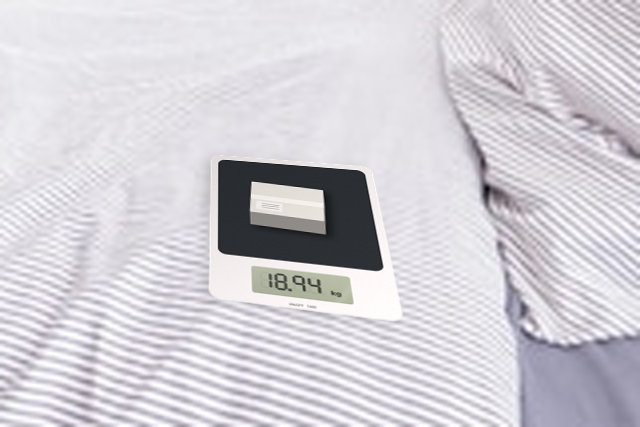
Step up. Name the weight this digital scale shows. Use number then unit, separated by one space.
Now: 18.94 kg
